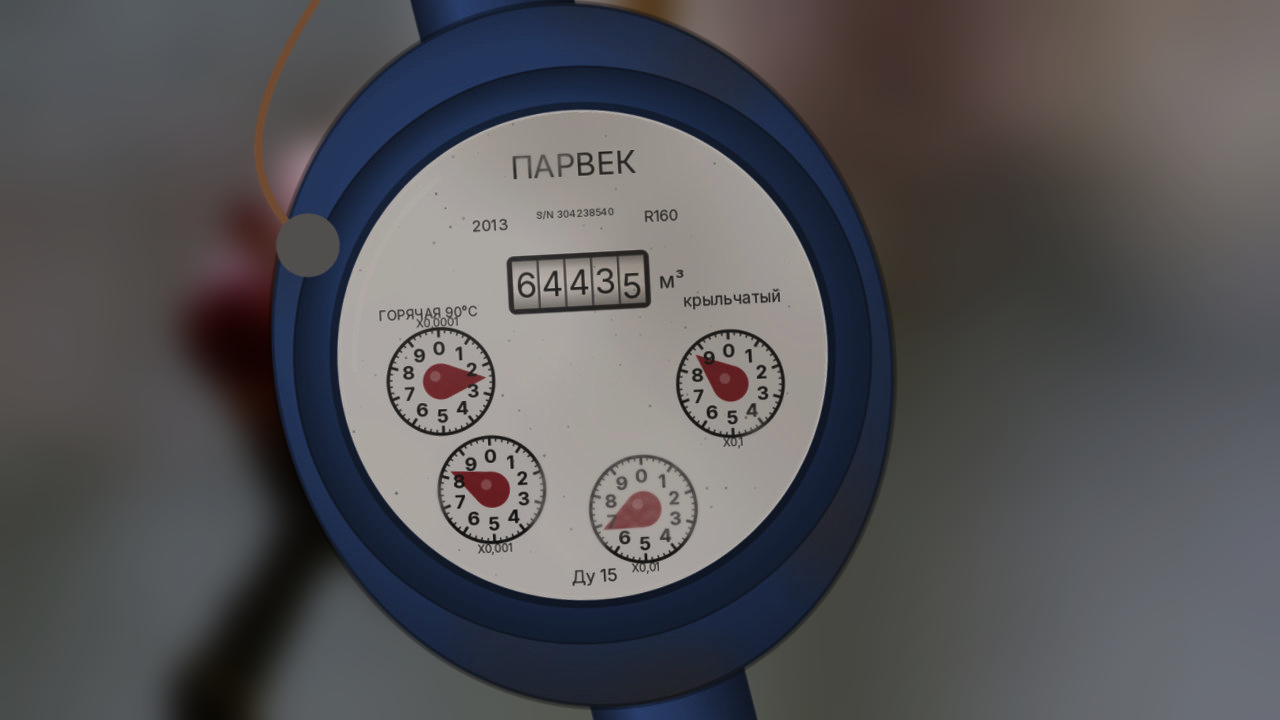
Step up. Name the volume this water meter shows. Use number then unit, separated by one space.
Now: 64434.8682 m³
